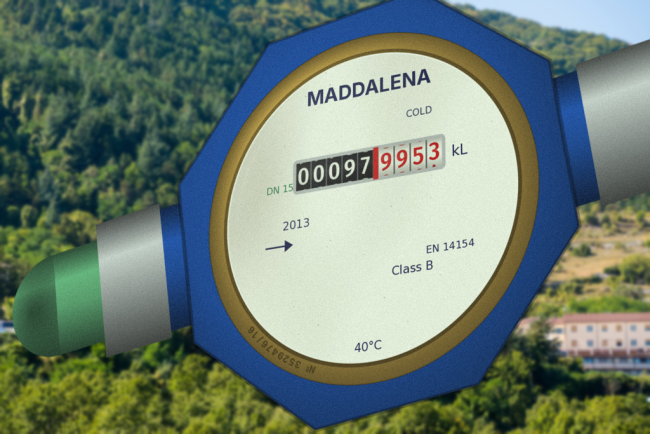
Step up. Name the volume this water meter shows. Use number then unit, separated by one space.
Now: 97.9953 kL
